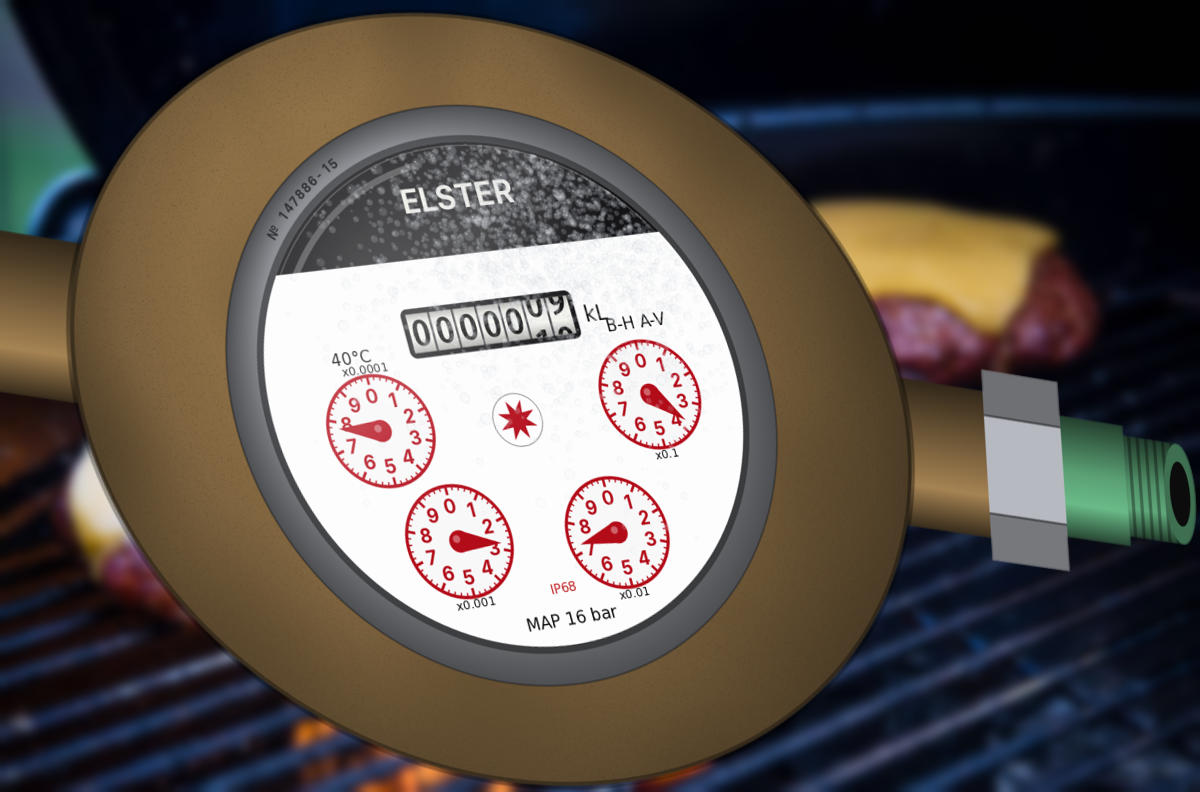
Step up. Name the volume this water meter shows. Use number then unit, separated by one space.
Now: 9.3727 kL
